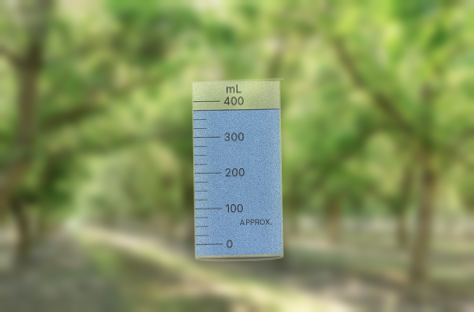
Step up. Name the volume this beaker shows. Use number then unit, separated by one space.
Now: 375 mL
